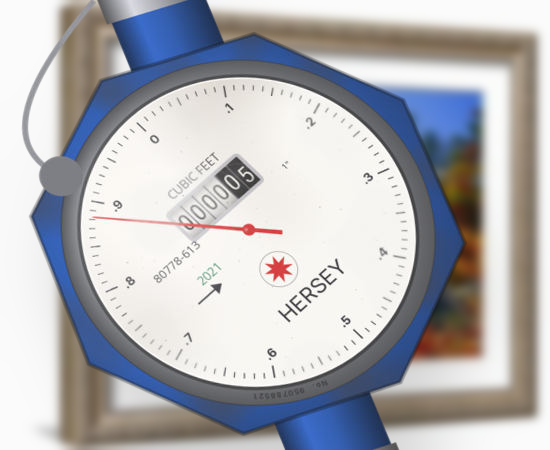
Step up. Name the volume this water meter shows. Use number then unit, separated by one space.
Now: 4.88 ft³
